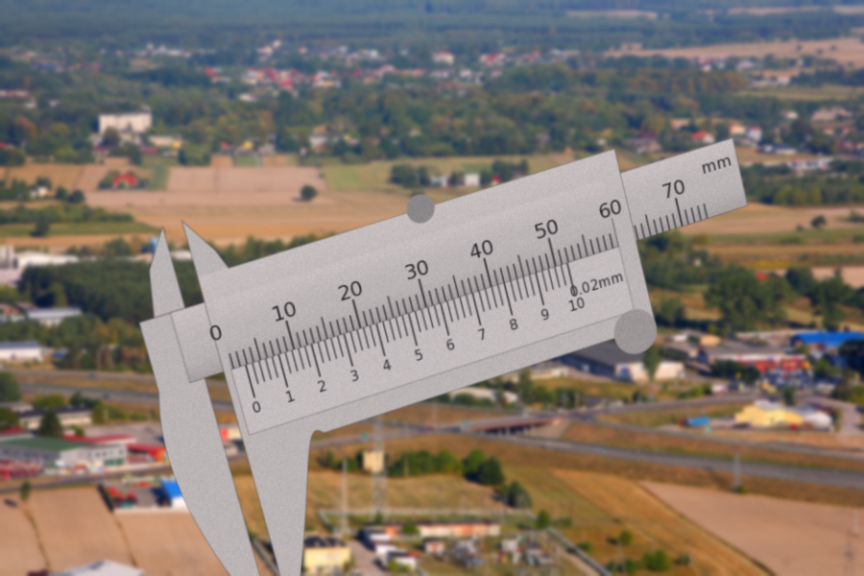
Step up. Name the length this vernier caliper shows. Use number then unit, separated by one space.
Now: 2.8 mm
